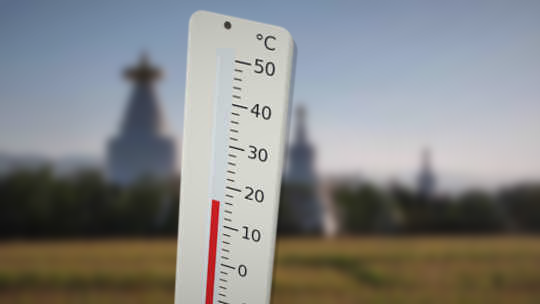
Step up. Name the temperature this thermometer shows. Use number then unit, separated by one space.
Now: 16 °C
